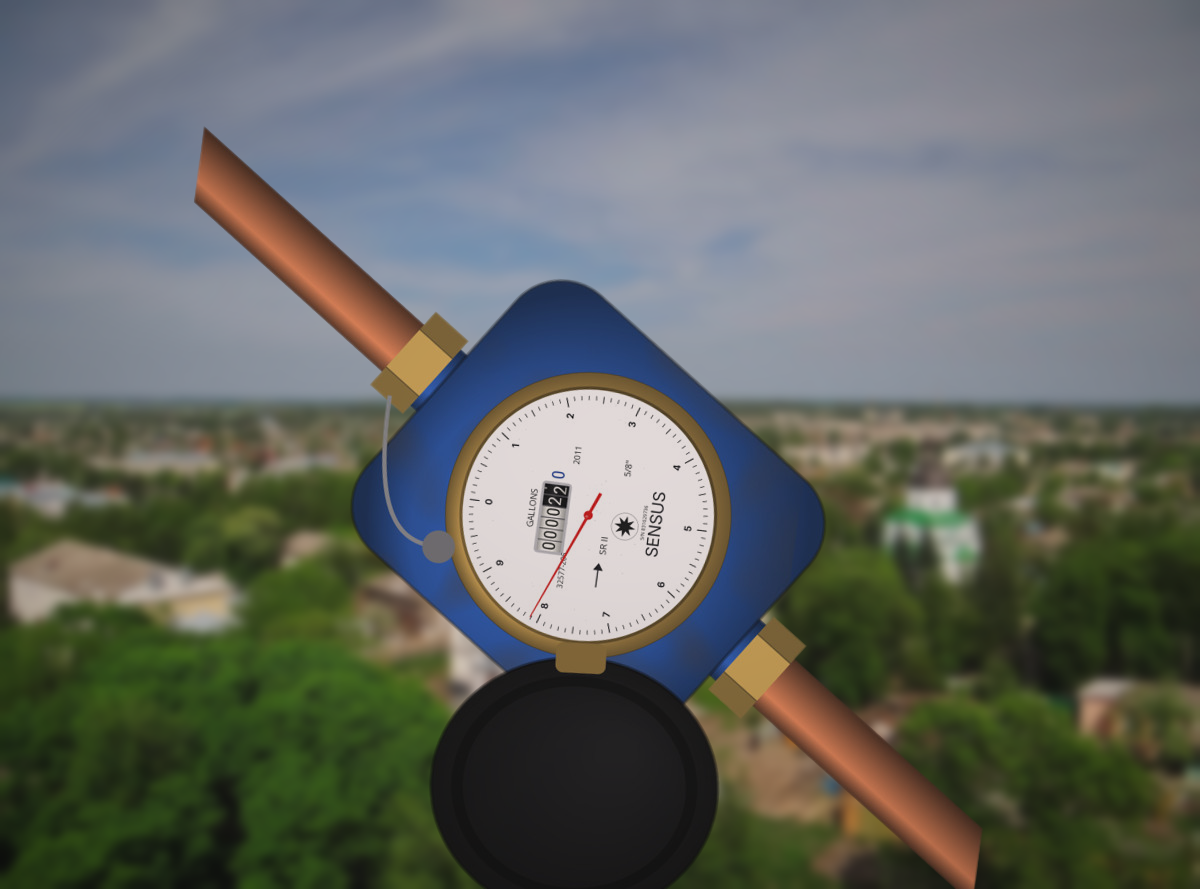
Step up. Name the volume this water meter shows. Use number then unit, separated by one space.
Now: 218.1 gal
